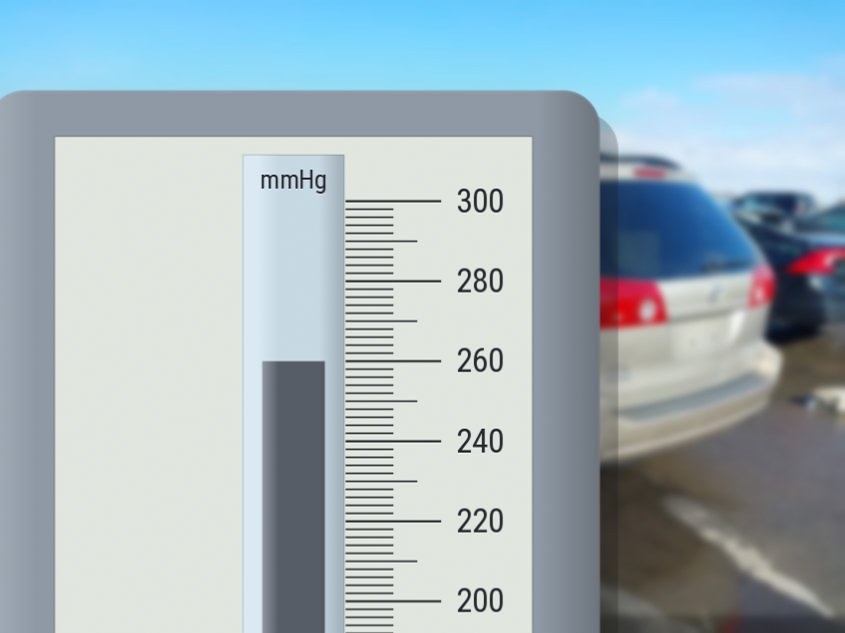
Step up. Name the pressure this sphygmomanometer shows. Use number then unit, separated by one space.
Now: 260 mmHg
